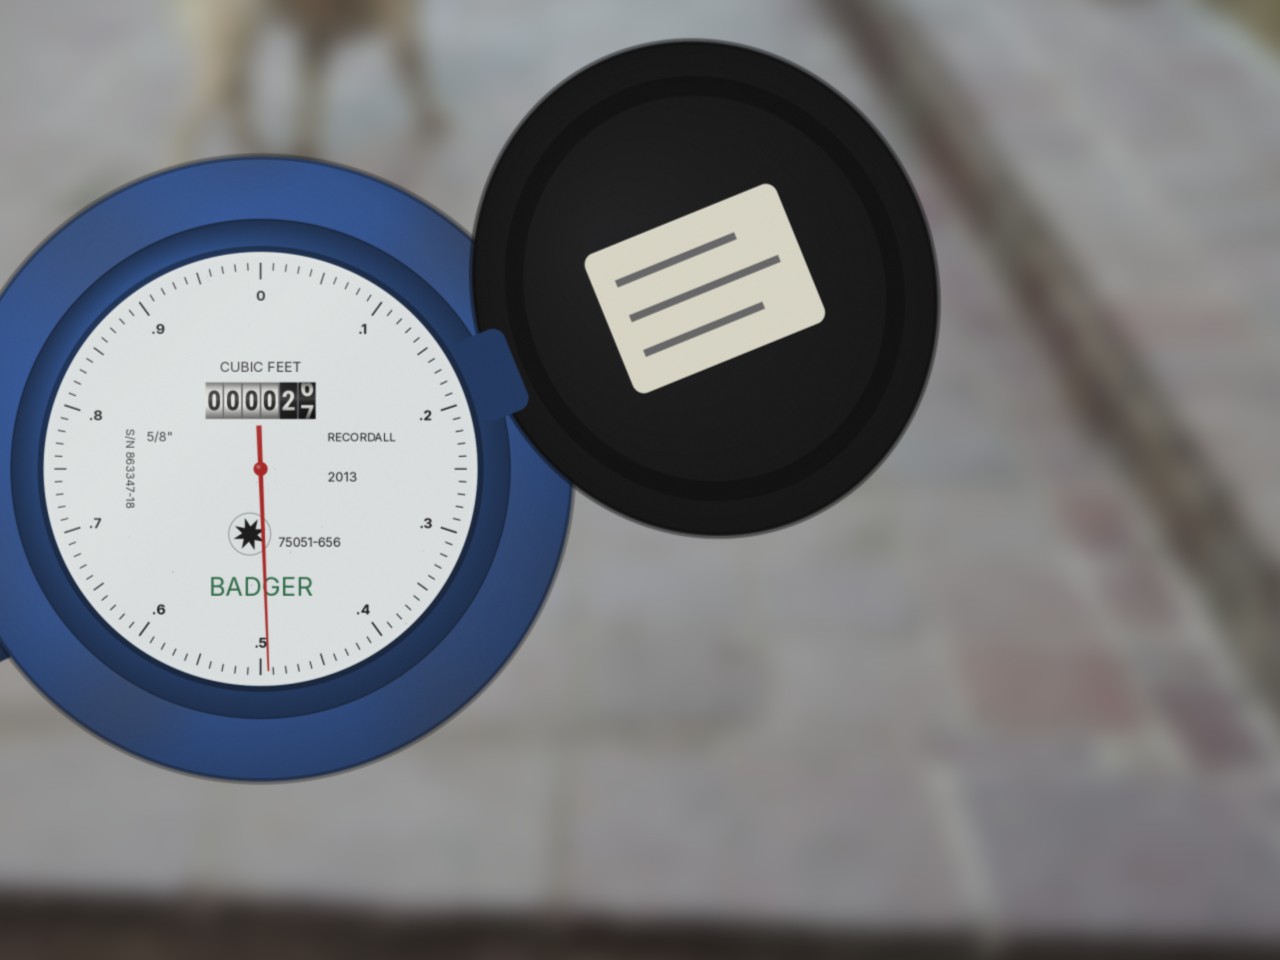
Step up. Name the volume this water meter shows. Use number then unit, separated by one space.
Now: 26.49 ft³
